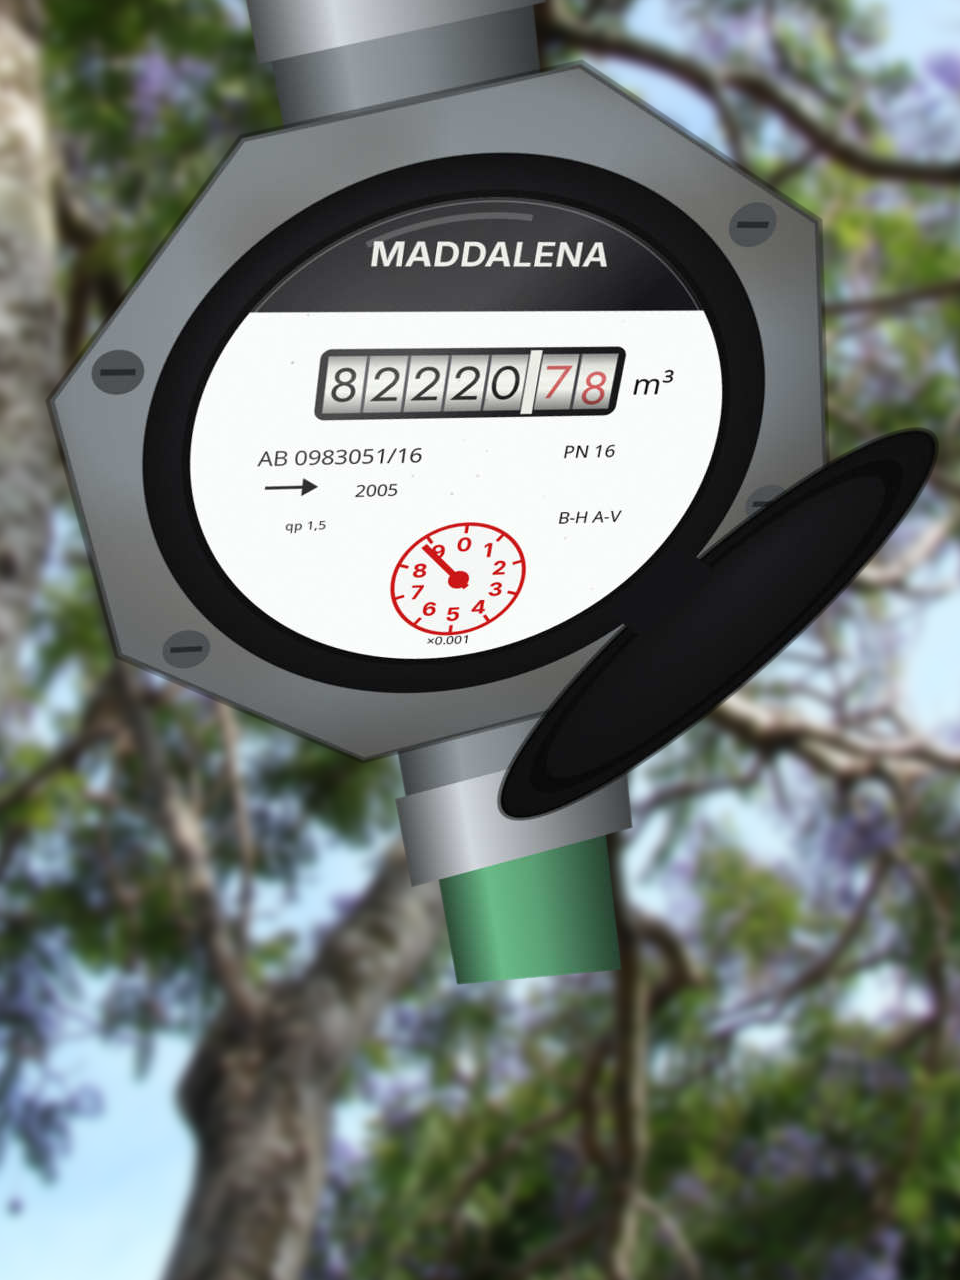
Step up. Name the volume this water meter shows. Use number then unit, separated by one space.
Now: 82220.778 m³
